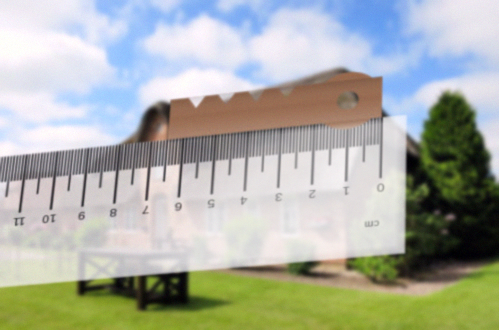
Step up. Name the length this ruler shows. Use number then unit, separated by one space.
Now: 6.5 cm
